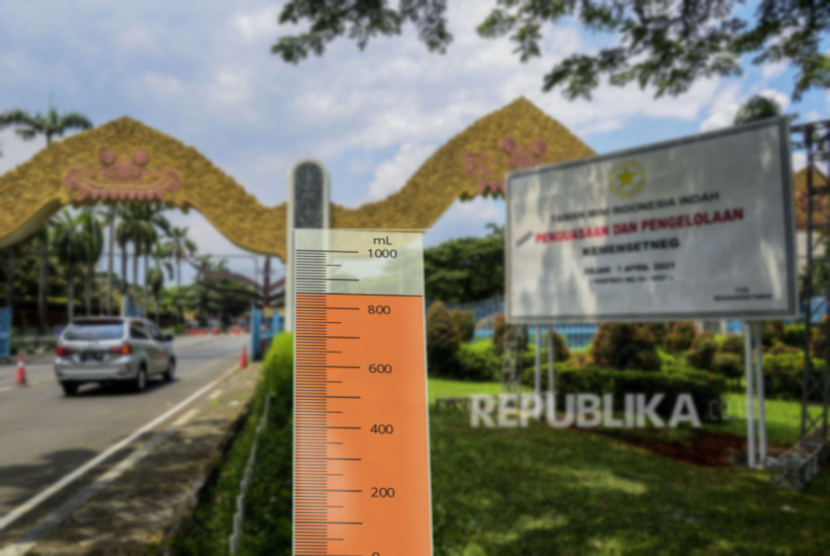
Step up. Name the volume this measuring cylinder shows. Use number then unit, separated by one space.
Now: 850 mL
